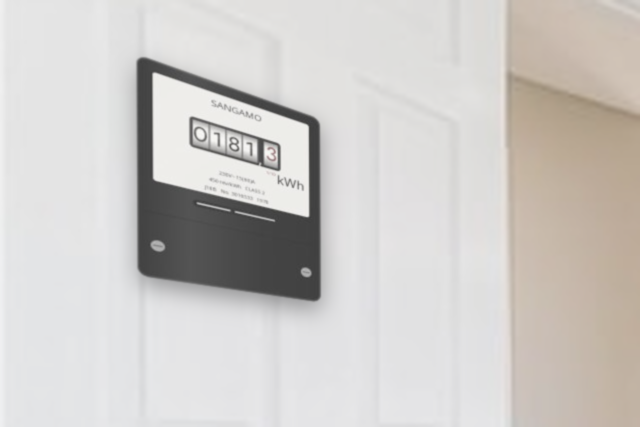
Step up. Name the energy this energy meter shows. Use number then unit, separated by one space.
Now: 181.3 kWh
